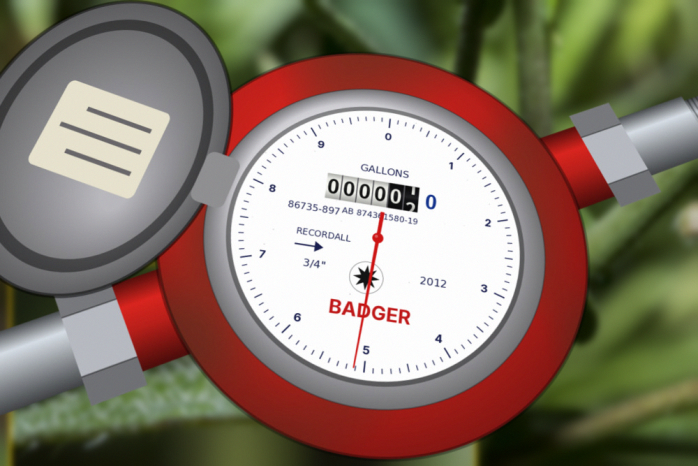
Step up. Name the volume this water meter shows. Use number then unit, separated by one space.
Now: 15.1 gal
